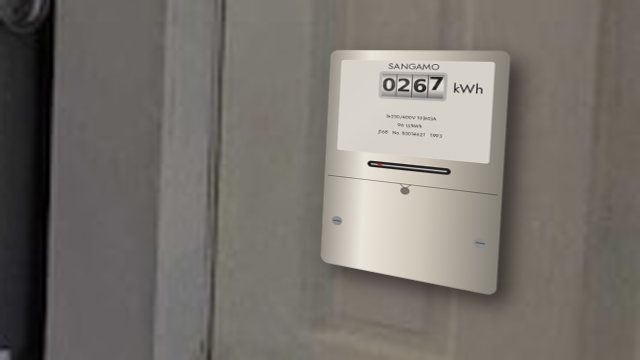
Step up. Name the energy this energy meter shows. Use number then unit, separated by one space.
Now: 267 kWh
